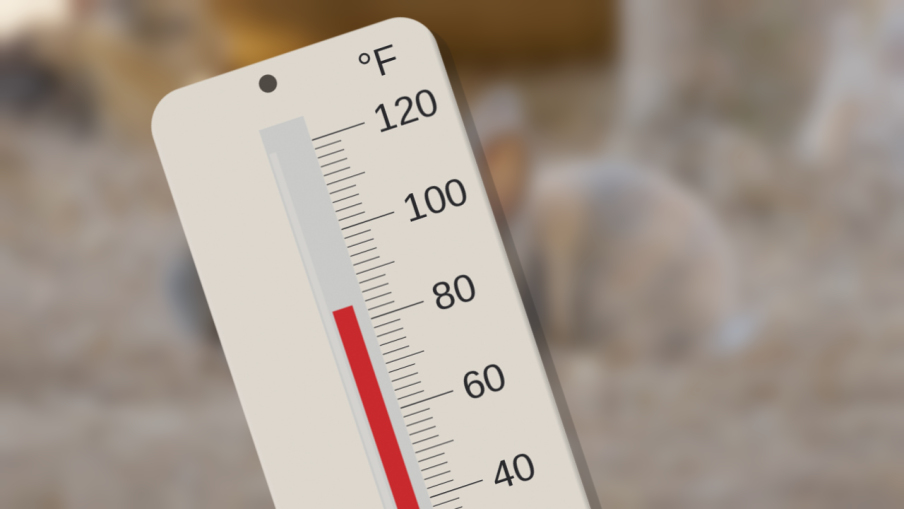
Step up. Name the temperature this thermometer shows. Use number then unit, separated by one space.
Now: 84 °F
